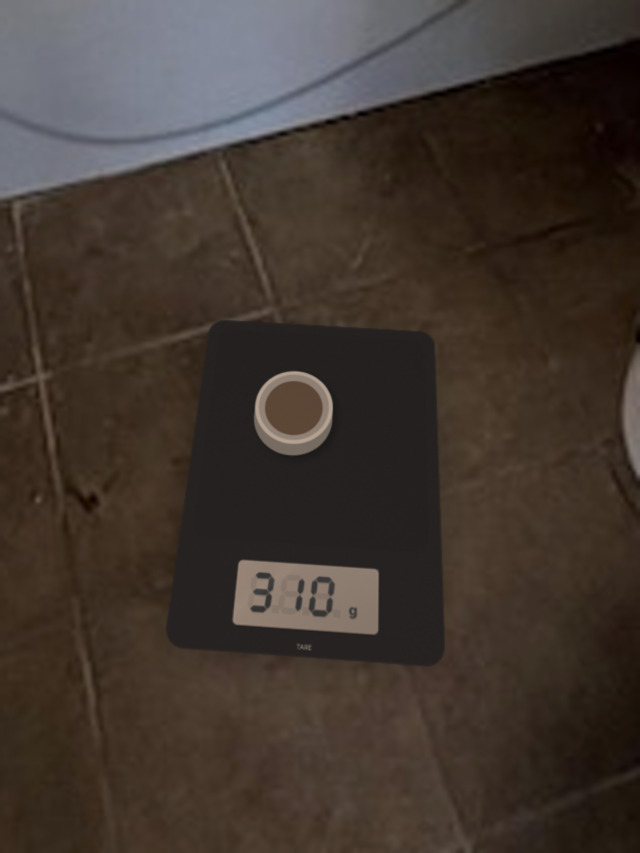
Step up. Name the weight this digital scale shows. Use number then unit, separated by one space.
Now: 310 g
